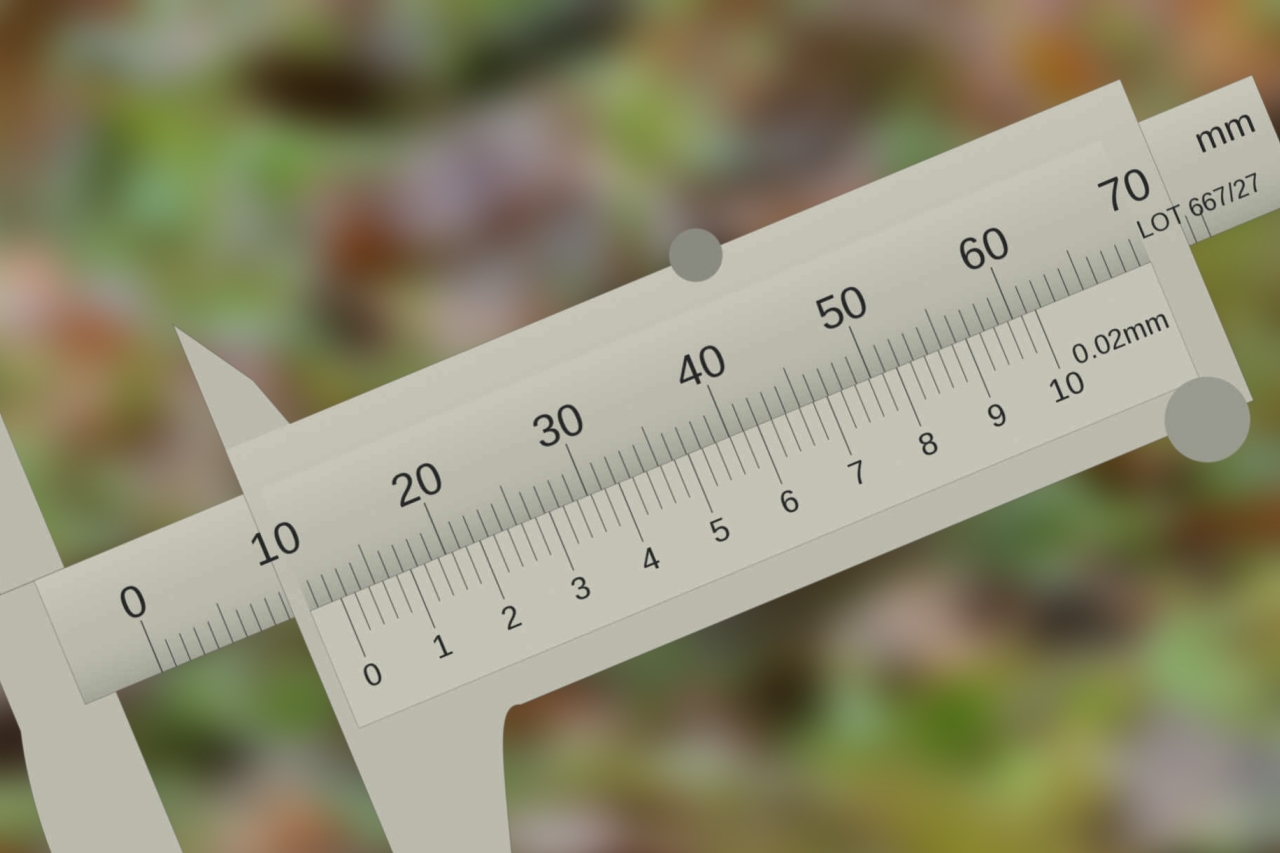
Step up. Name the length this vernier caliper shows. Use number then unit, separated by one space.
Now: 12.6 mm
